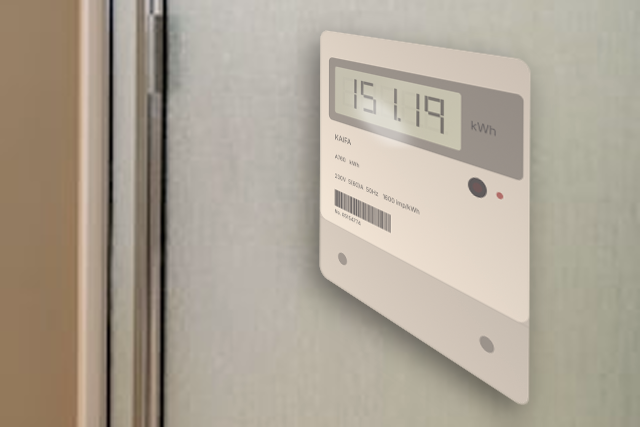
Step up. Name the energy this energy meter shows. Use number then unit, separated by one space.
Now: 151.19 kWh
